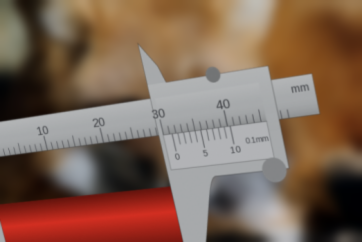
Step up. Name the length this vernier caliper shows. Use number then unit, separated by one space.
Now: 31.4 mm
